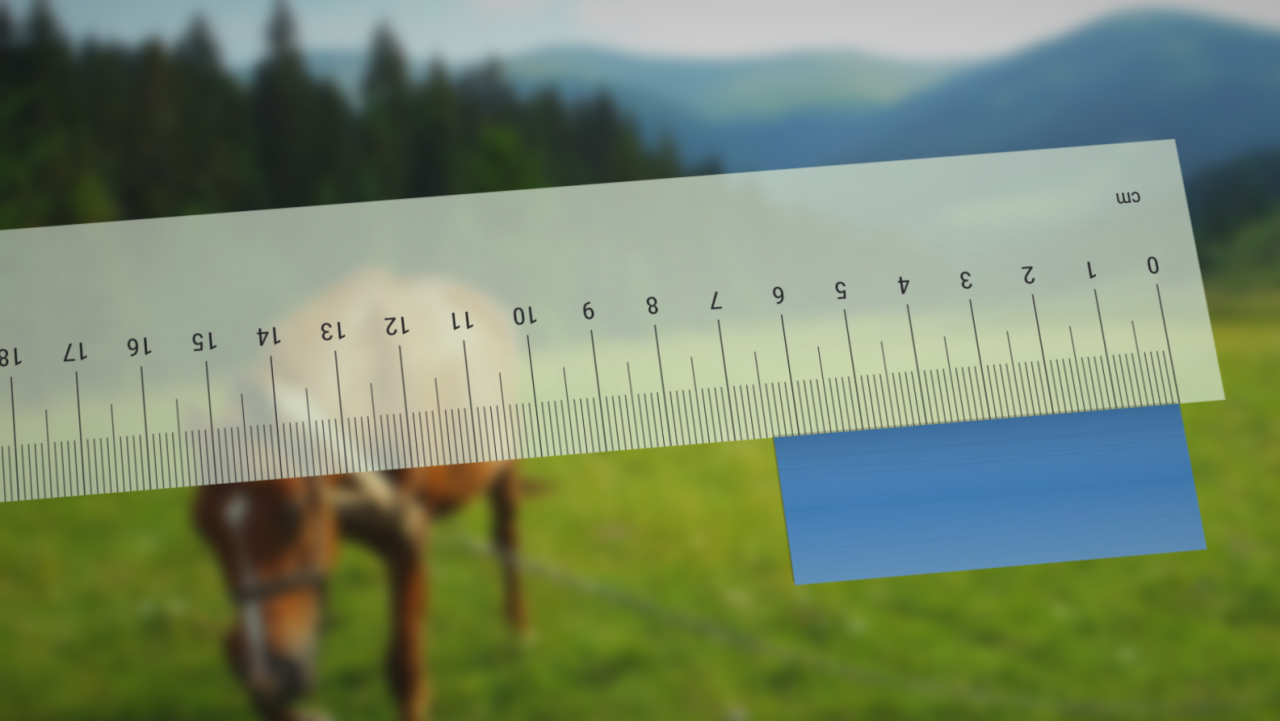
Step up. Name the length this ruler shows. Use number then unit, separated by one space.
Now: 6.4 cm
